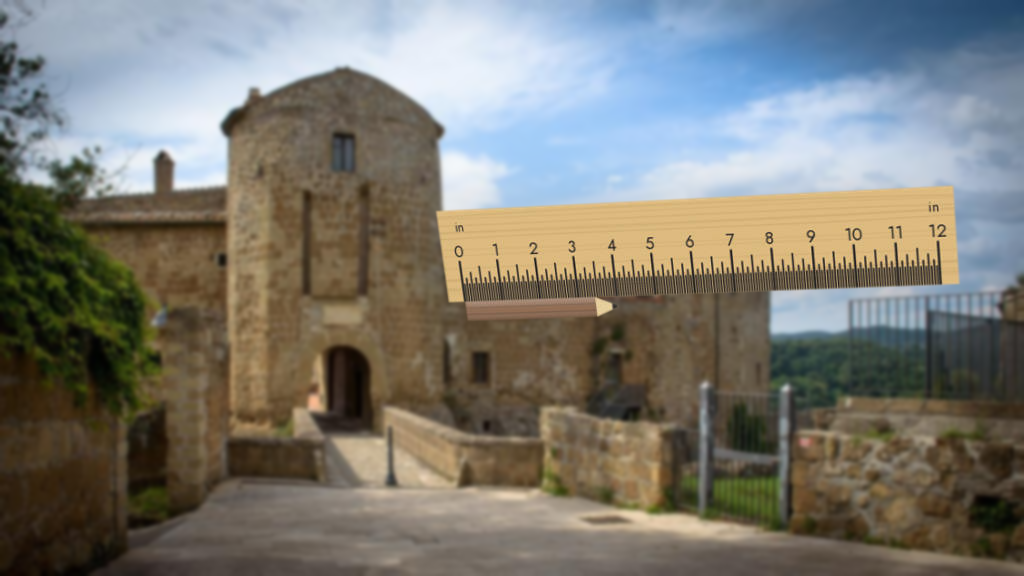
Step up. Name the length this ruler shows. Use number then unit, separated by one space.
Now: 4 in
